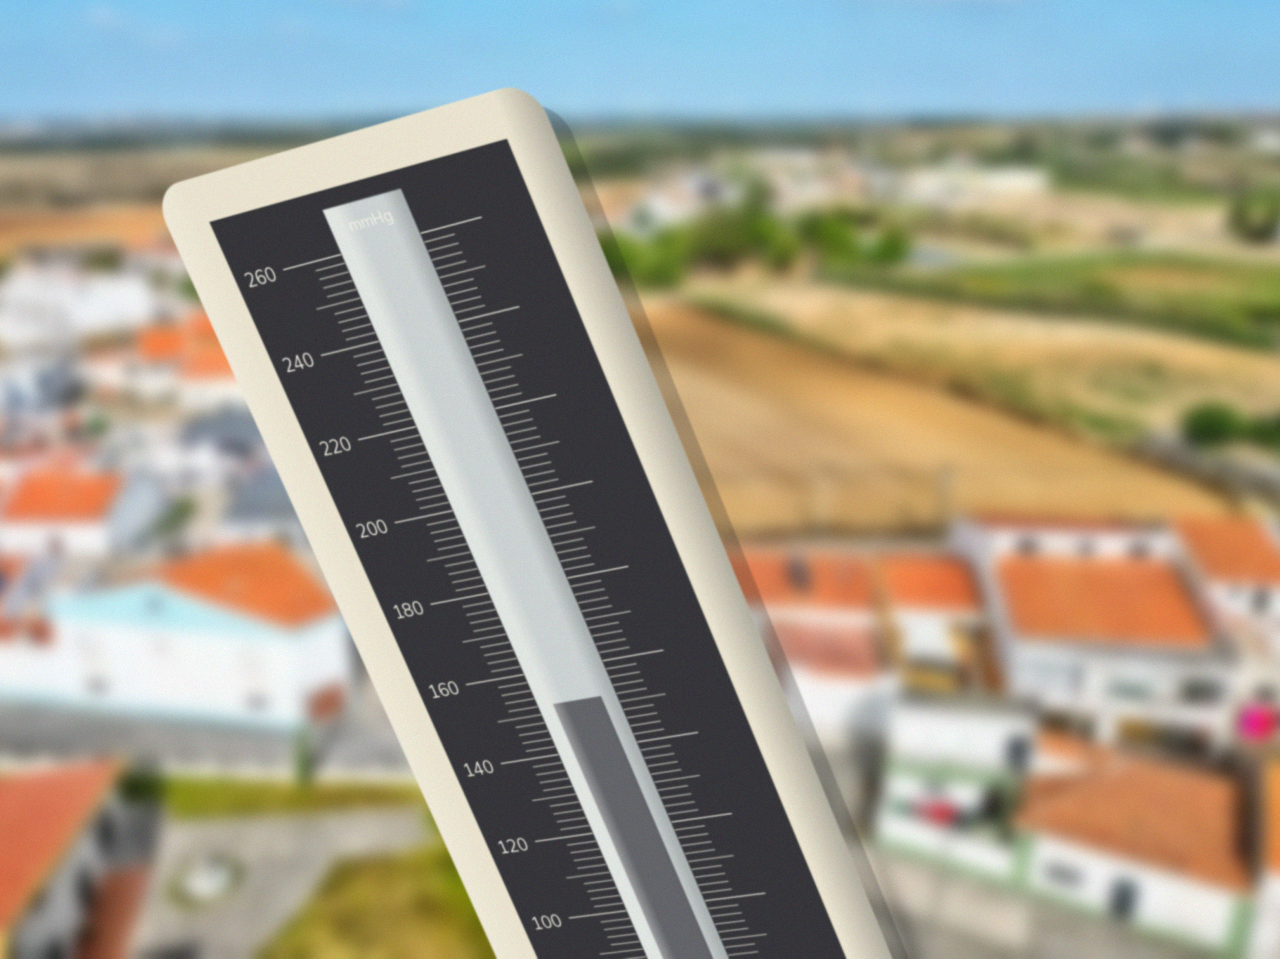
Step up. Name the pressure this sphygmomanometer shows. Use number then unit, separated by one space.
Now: 152 mmHg
